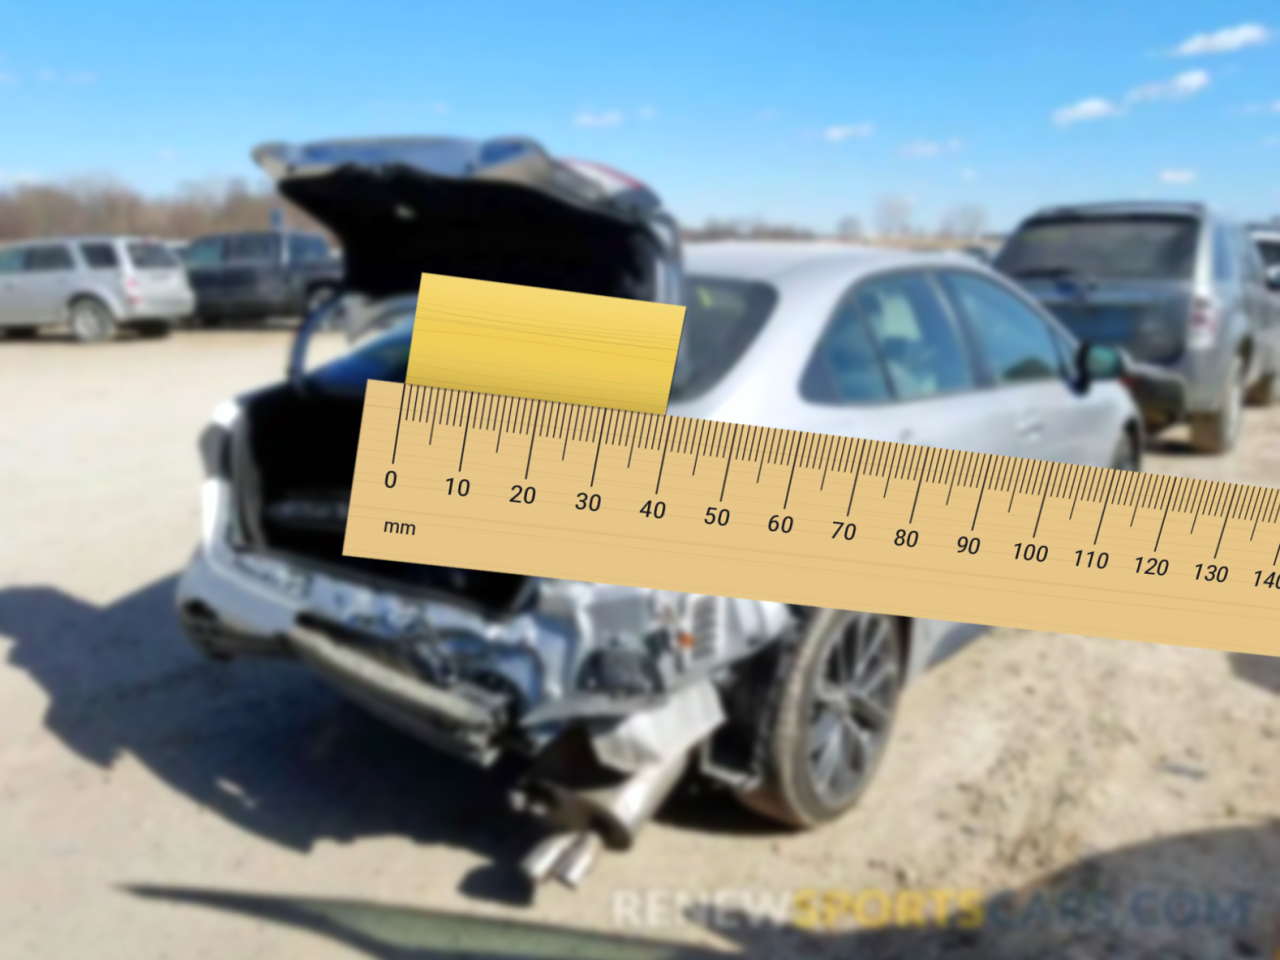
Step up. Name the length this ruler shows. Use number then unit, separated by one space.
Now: 39 mm
